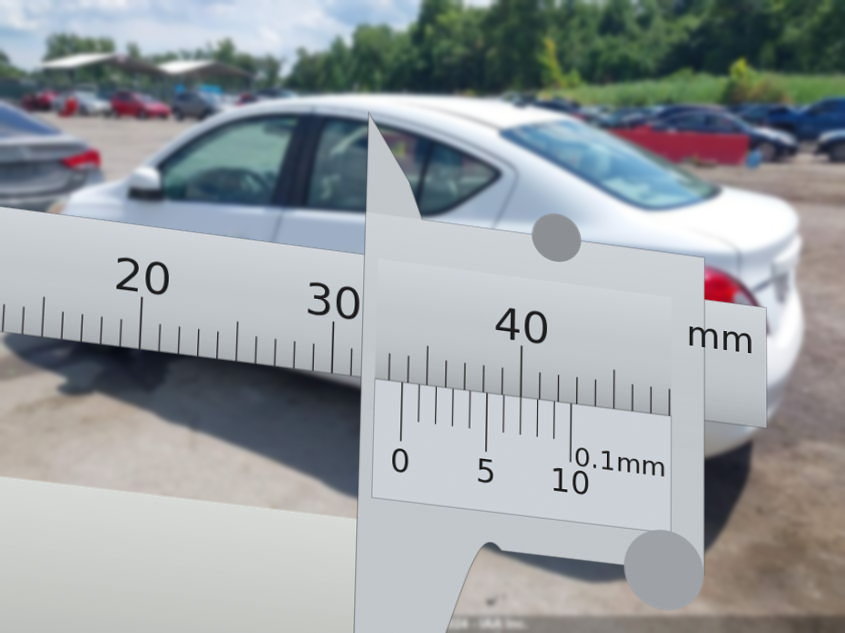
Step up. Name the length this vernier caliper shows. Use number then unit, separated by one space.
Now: 33.7 mm
